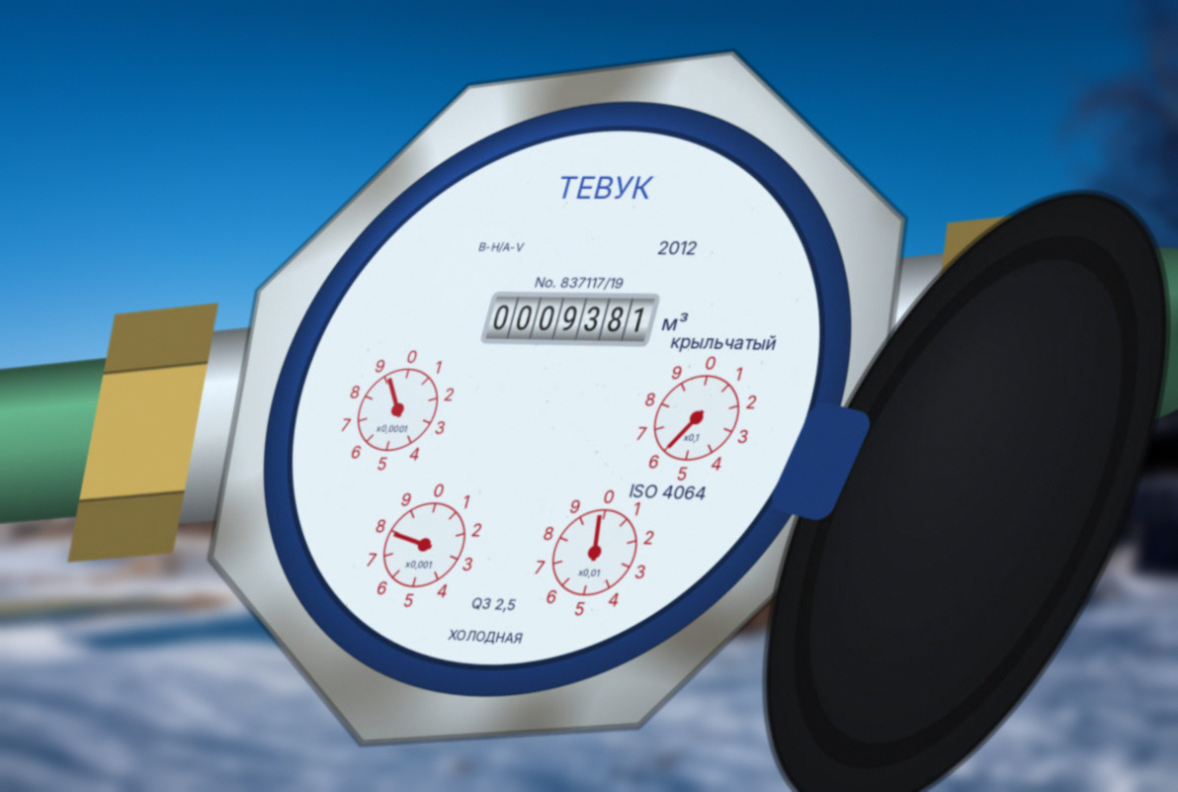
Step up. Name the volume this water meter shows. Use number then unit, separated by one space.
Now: 9381.5979 m³
